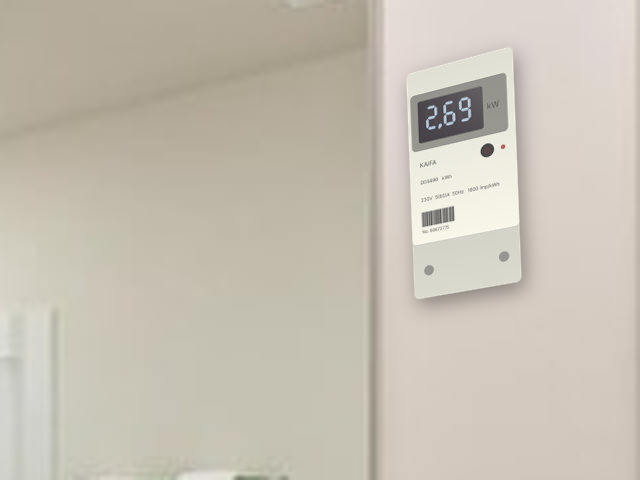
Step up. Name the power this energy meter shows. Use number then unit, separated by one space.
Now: 2.69 kW
